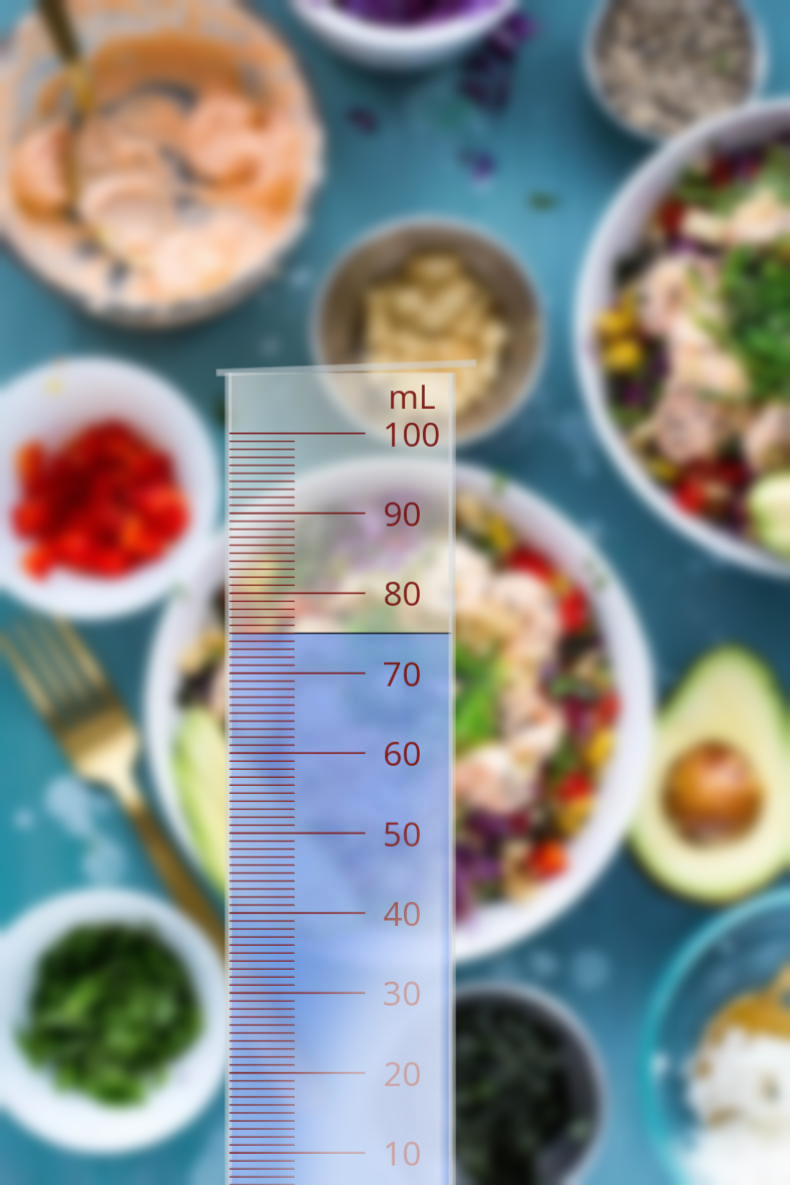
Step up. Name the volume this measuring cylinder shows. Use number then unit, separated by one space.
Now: 75 mL
